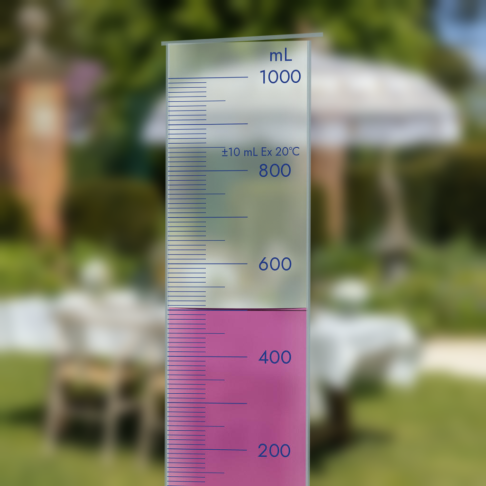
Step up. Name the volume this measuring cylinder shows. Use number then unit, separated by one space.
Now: 500 mL
